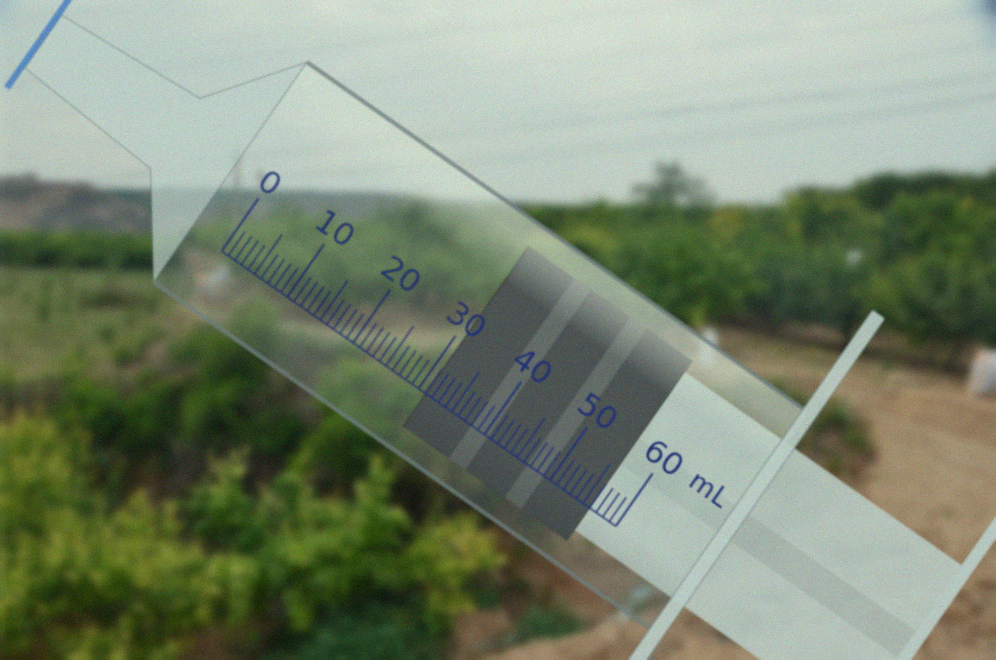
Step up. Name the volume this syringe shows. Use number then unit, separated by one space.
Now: 31 mL
